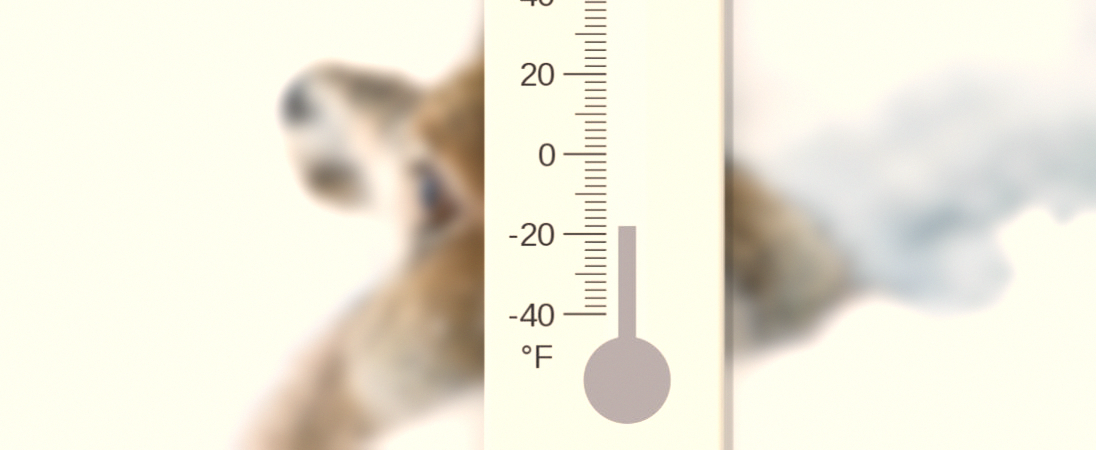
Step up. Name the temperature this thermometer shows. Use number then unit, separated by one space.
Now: -18 °F
